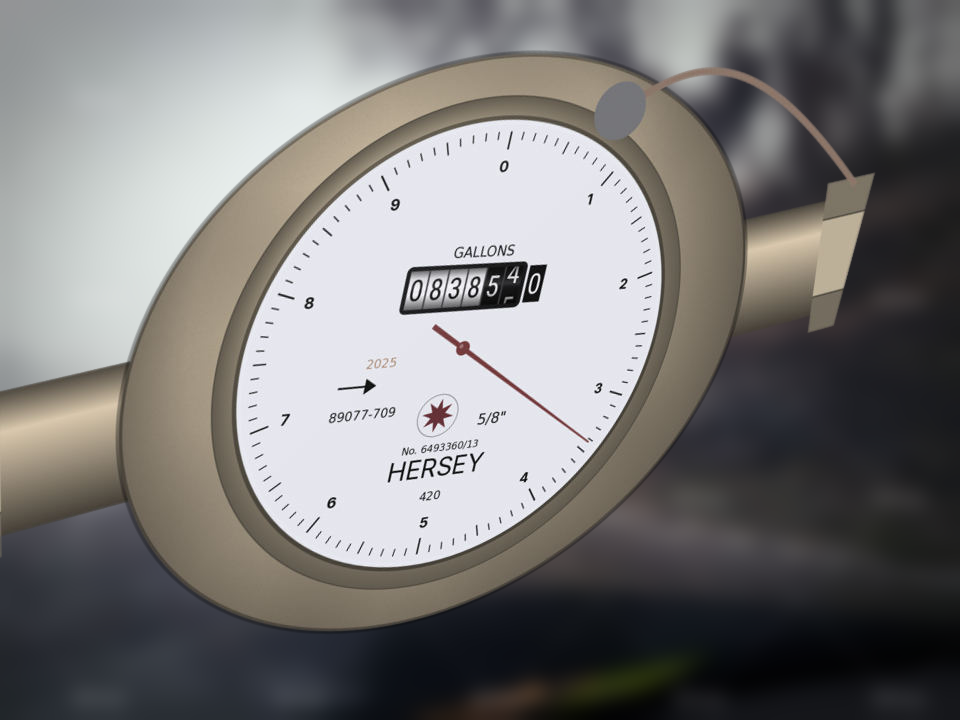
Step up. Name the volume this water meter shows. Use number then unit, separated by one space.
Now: 838543.4 gal
